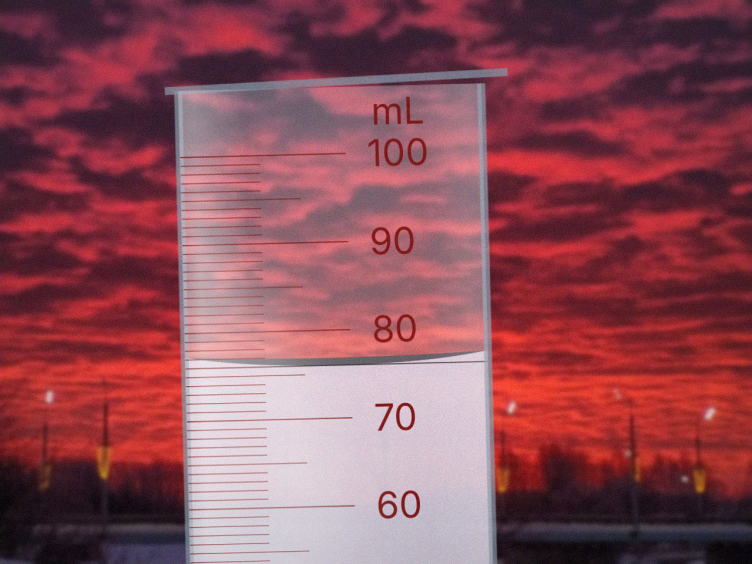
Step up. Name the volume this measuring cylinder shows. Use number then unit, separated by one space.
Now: 76 mL
